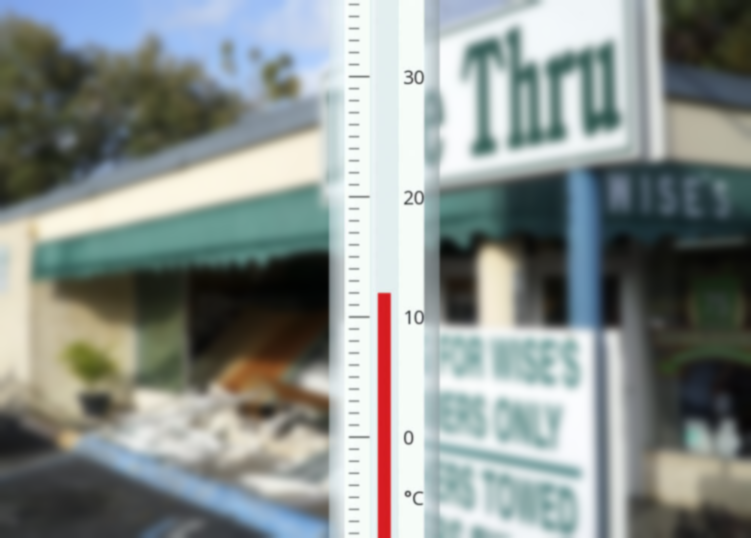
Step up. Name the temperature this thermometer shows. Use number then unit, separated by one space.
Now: 12 °C
